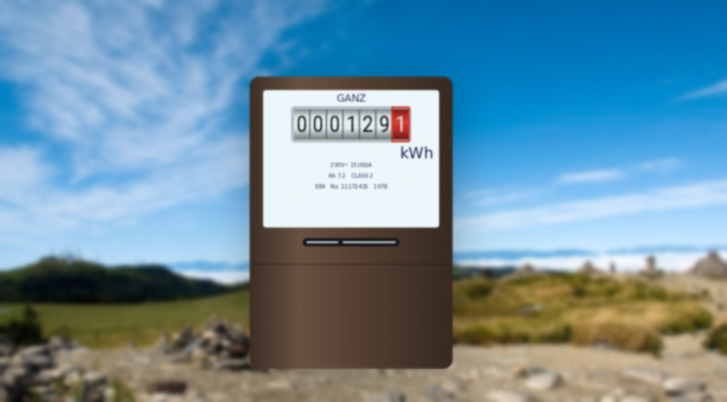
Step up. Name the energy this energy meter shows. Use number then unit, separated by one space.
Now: 129.1 kWh
